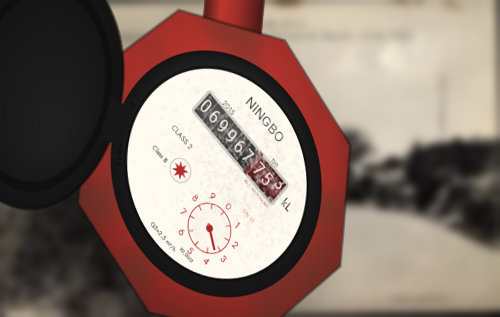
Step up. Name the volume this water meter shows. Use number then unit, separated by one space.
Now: 69967.7533 kL
